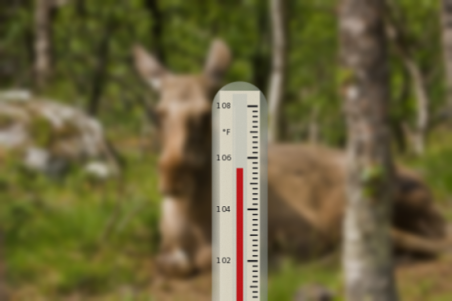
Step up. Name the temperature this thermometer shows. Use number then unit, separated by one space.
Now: 105.6 °F
